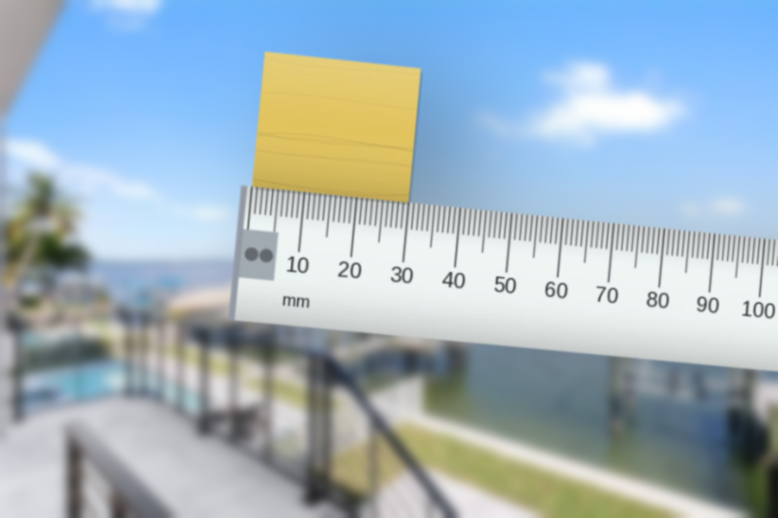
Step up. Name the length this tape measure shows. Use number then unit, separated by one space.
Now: 30 mm
